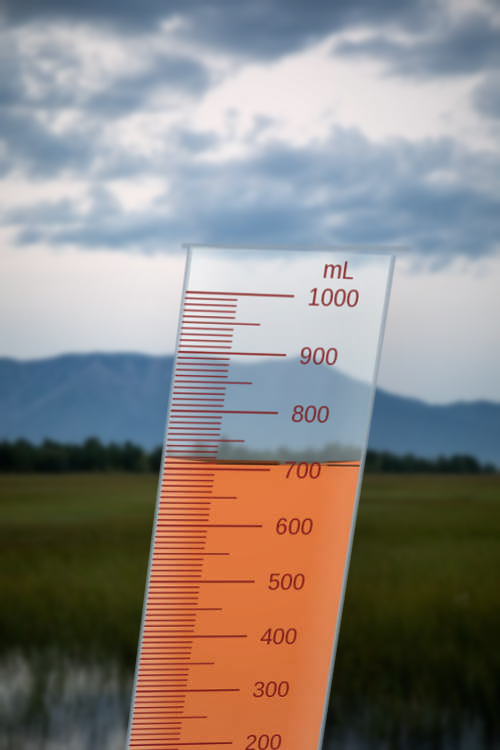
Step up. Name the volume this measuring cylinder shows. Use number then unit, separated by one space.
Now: 710 mL
